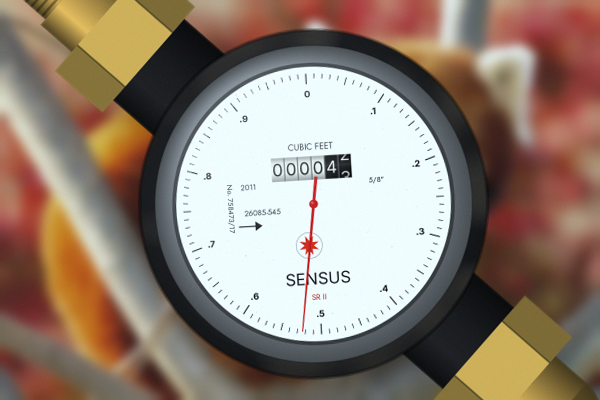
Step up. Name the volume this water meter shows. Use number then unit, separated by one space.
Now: 42.52 ft³
